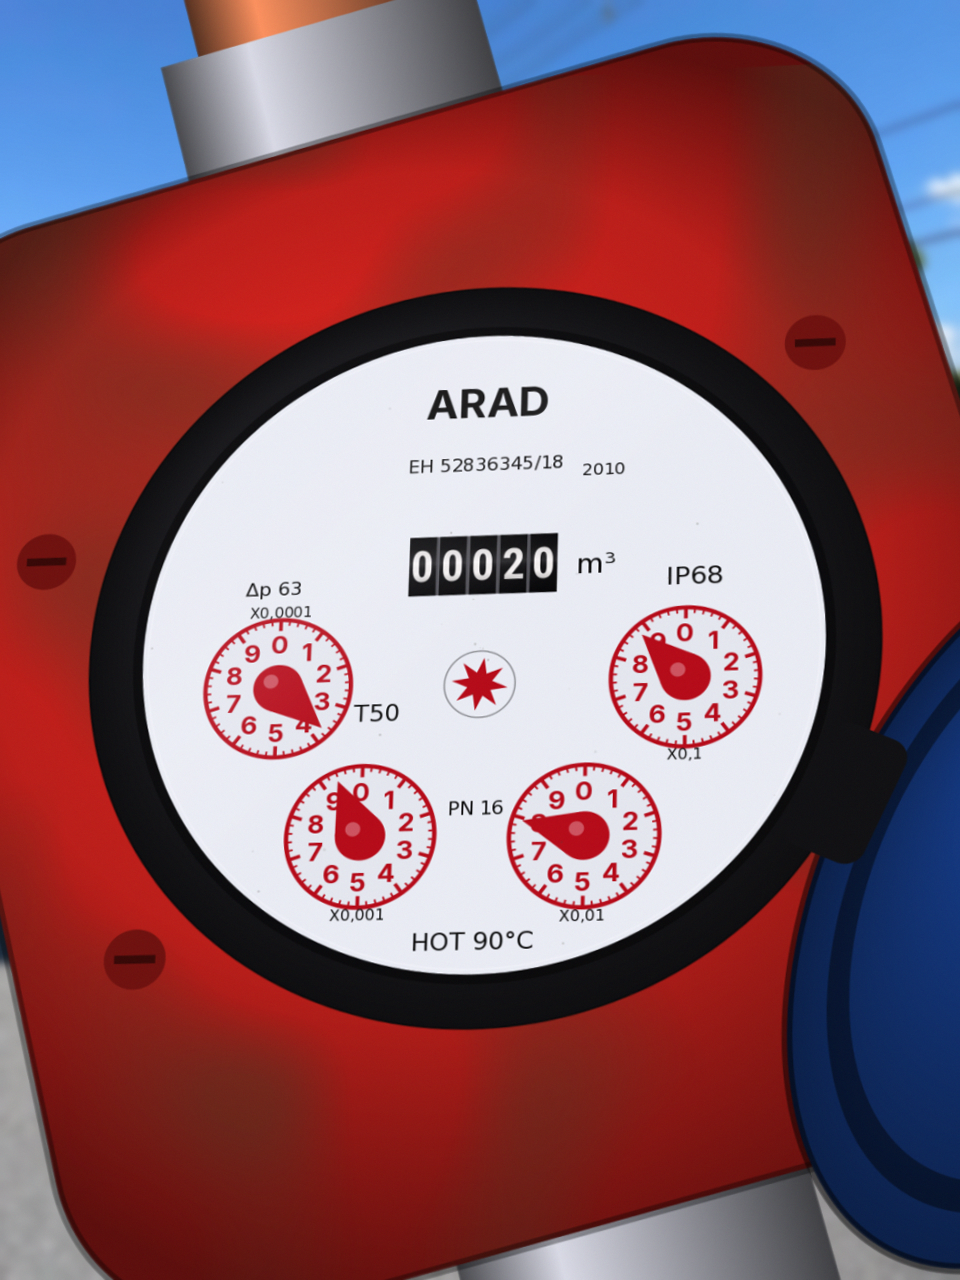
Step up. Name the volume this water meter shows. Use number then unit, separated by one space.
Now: 20.8793 m³
